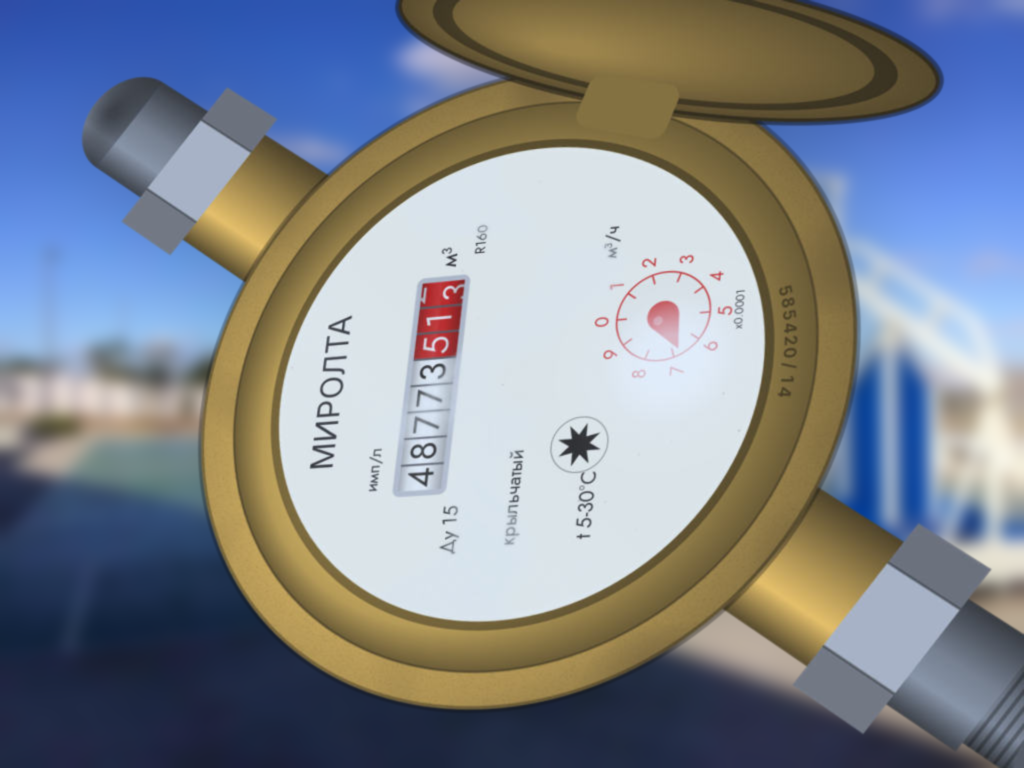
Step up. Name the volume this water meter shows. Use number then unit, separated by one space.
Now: 48773.5126 m³
